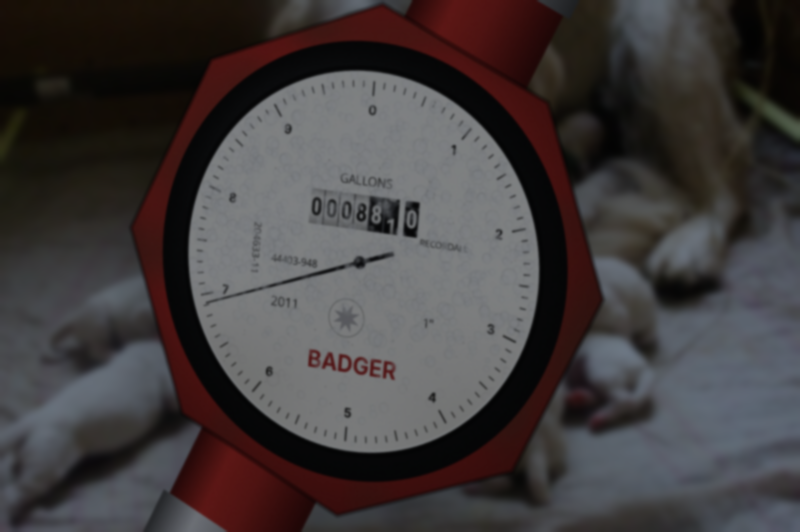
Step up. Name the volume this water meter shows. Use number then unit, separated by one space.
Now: 8806.9 gal
